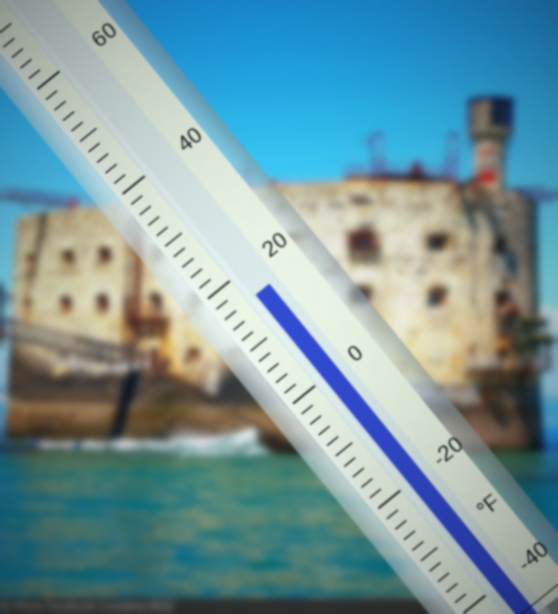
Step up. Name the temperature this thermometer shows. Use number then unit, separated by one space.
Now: 16 °F
